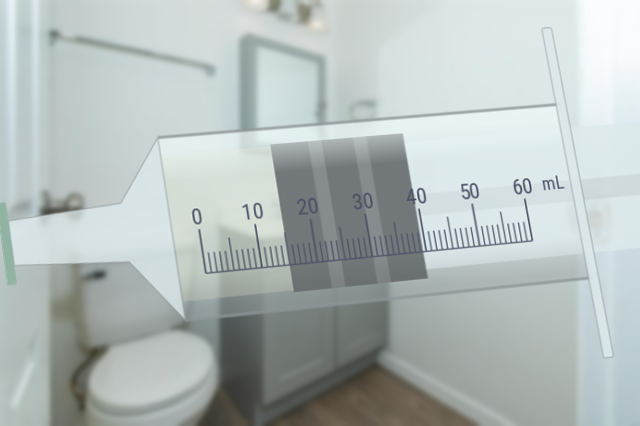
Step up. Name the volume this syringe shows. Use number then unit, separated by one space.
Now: 15 mL
